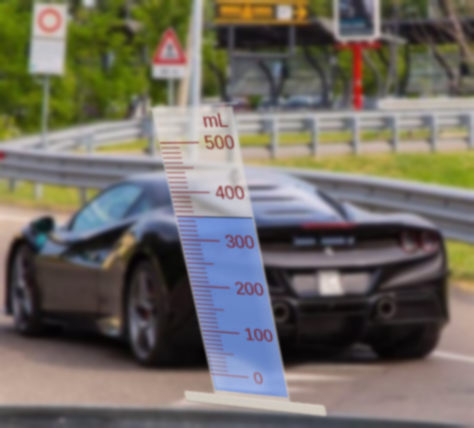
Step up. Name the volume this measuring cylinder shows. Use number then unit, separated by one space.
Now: 350 mL
